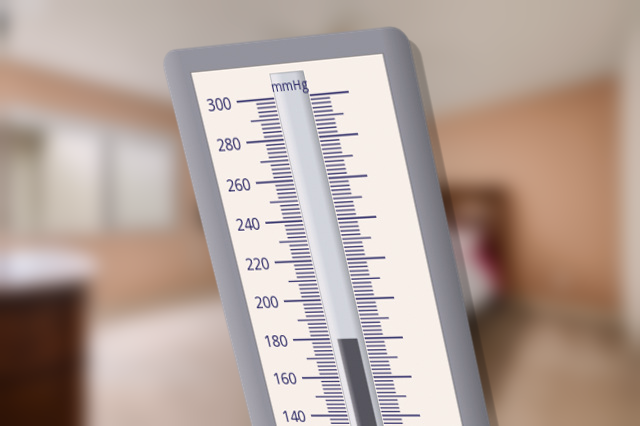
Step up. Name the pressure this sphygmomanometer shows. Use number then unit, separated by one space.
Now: 180 mmHg
